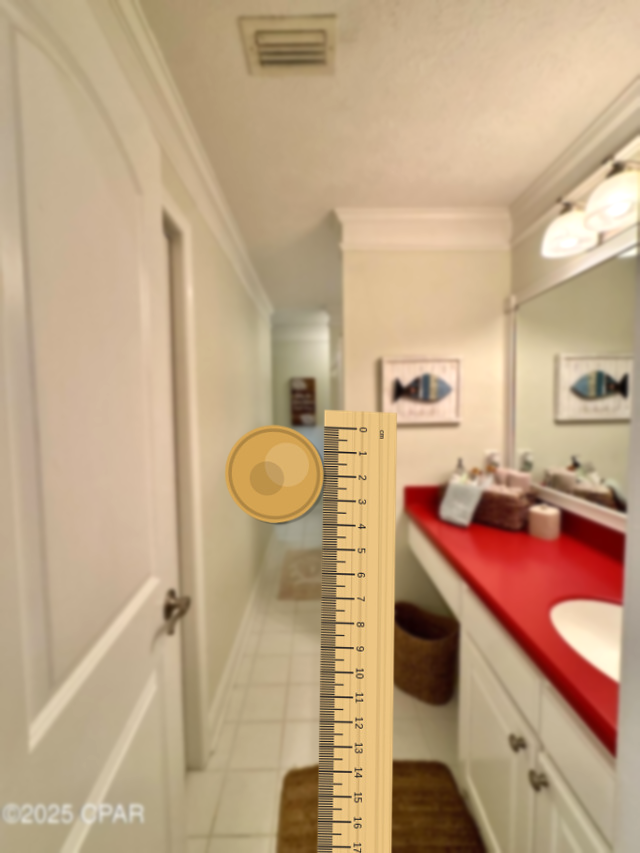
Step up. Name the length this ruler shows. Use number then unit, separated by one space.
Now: 4 cm
